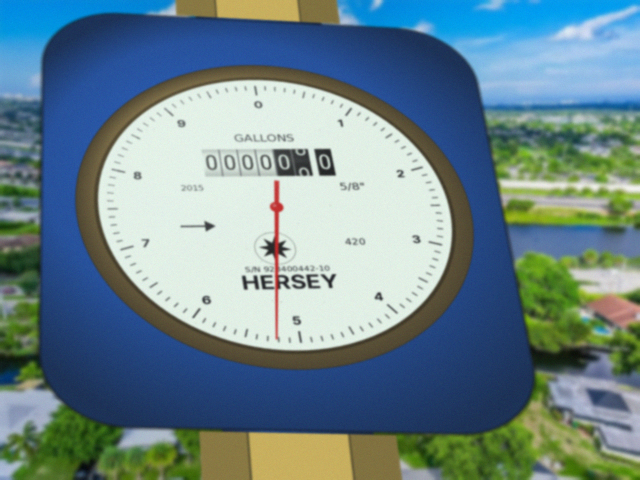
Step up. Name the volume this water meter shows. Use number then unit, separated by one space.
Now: 85.2 gal
